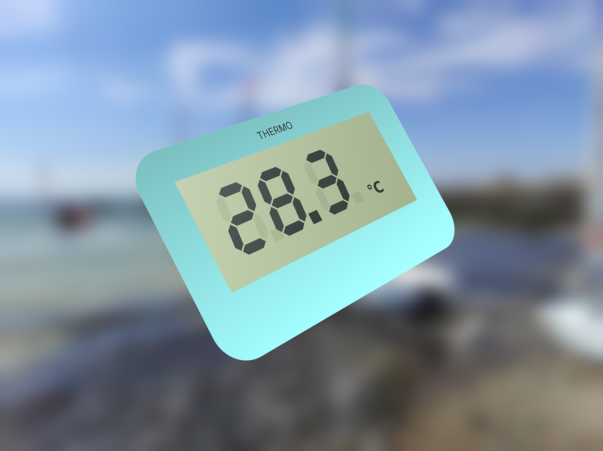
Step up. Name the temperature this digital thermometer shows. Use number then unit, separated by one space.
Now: 28.3 °C
